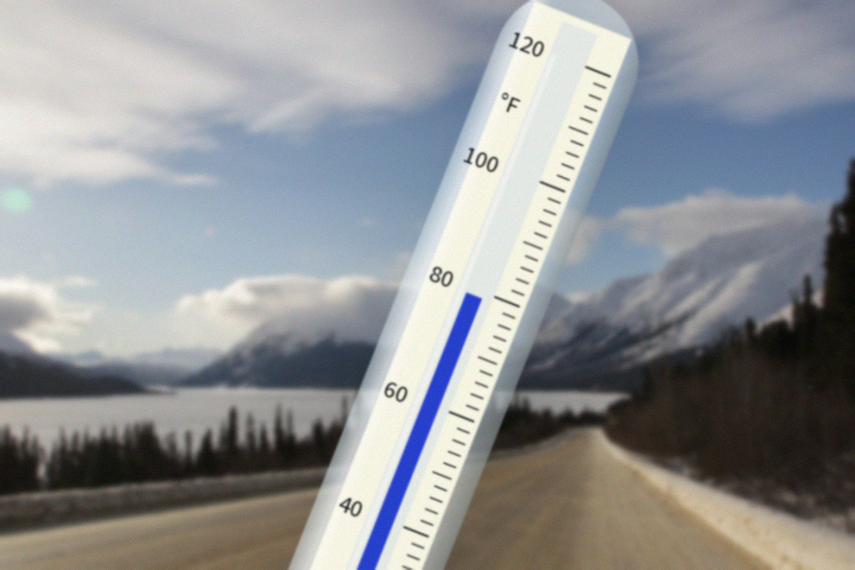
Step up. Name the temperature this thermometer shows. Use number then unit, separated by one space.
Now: 79 °F
